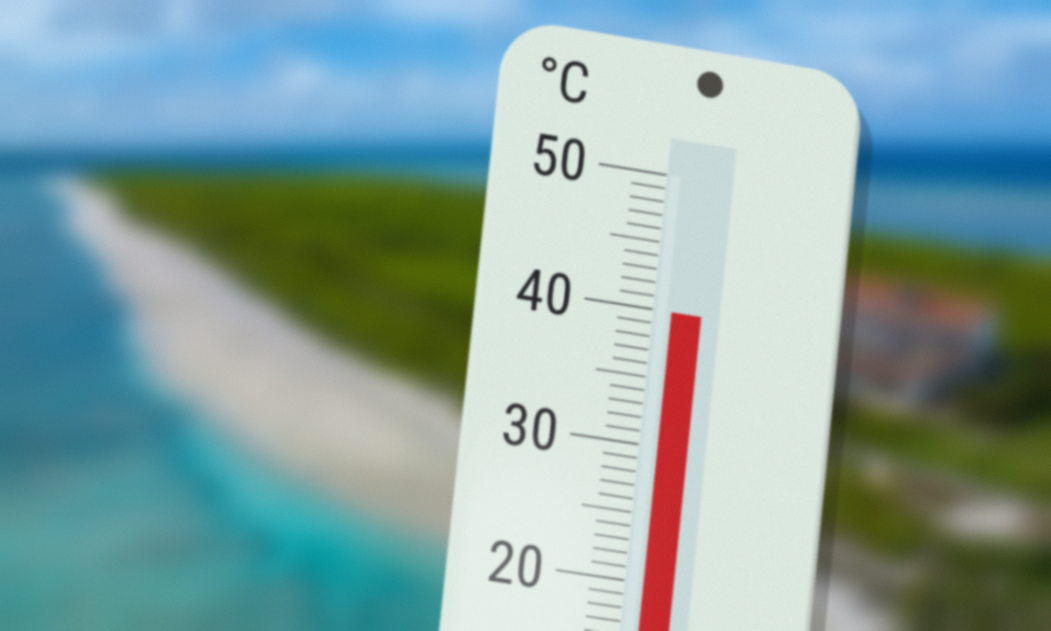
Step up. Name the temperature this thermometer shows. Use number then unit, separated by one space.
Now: 40 °C
